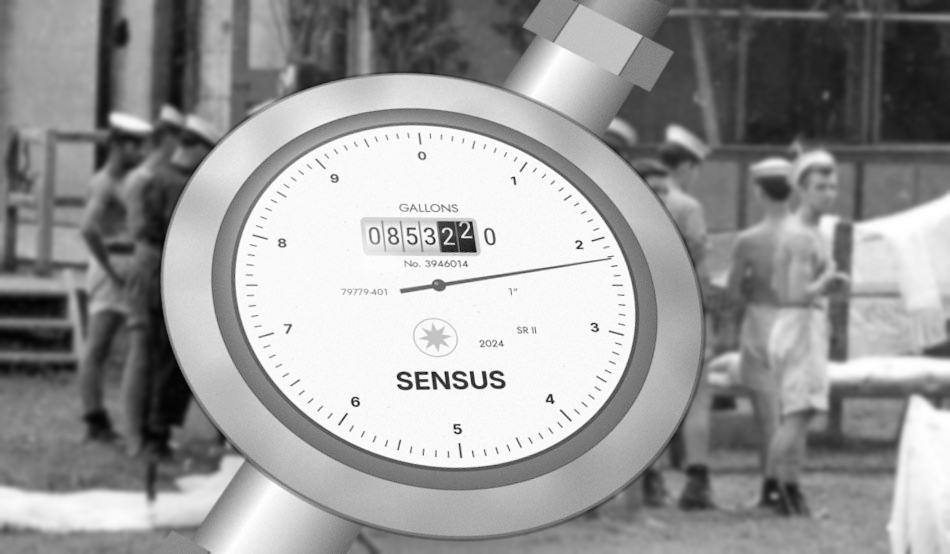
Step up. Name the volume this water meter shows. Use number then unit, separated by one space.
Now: 853222.2 gal
